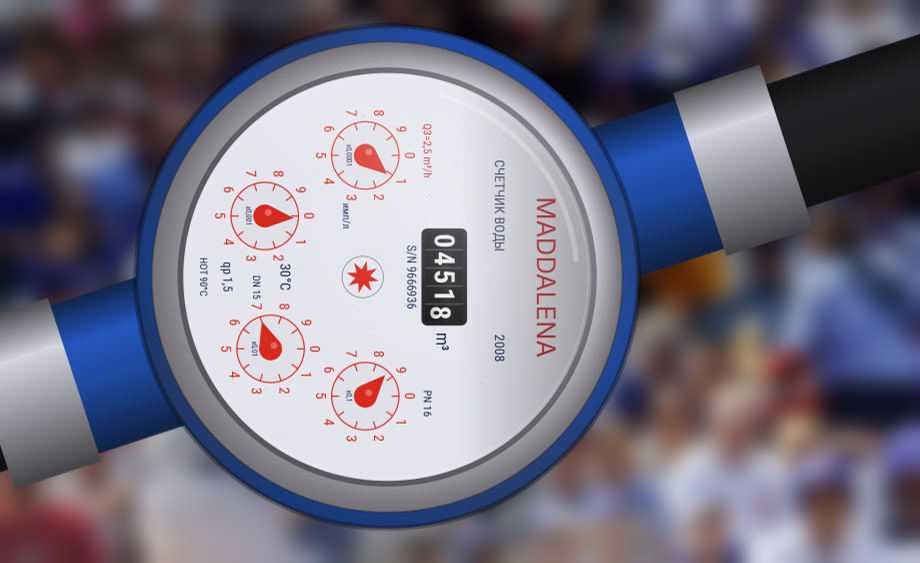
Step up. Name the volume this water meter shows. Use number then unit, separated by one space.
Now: 4517.8701 m³
